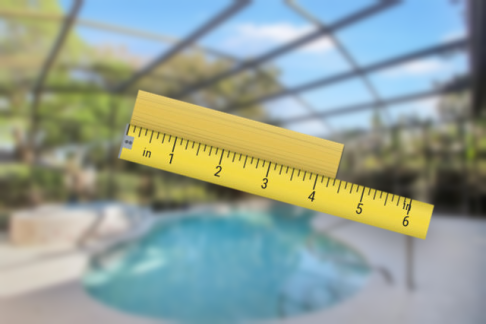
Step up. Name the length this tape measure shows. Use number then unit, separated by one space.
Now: 4.375 in
